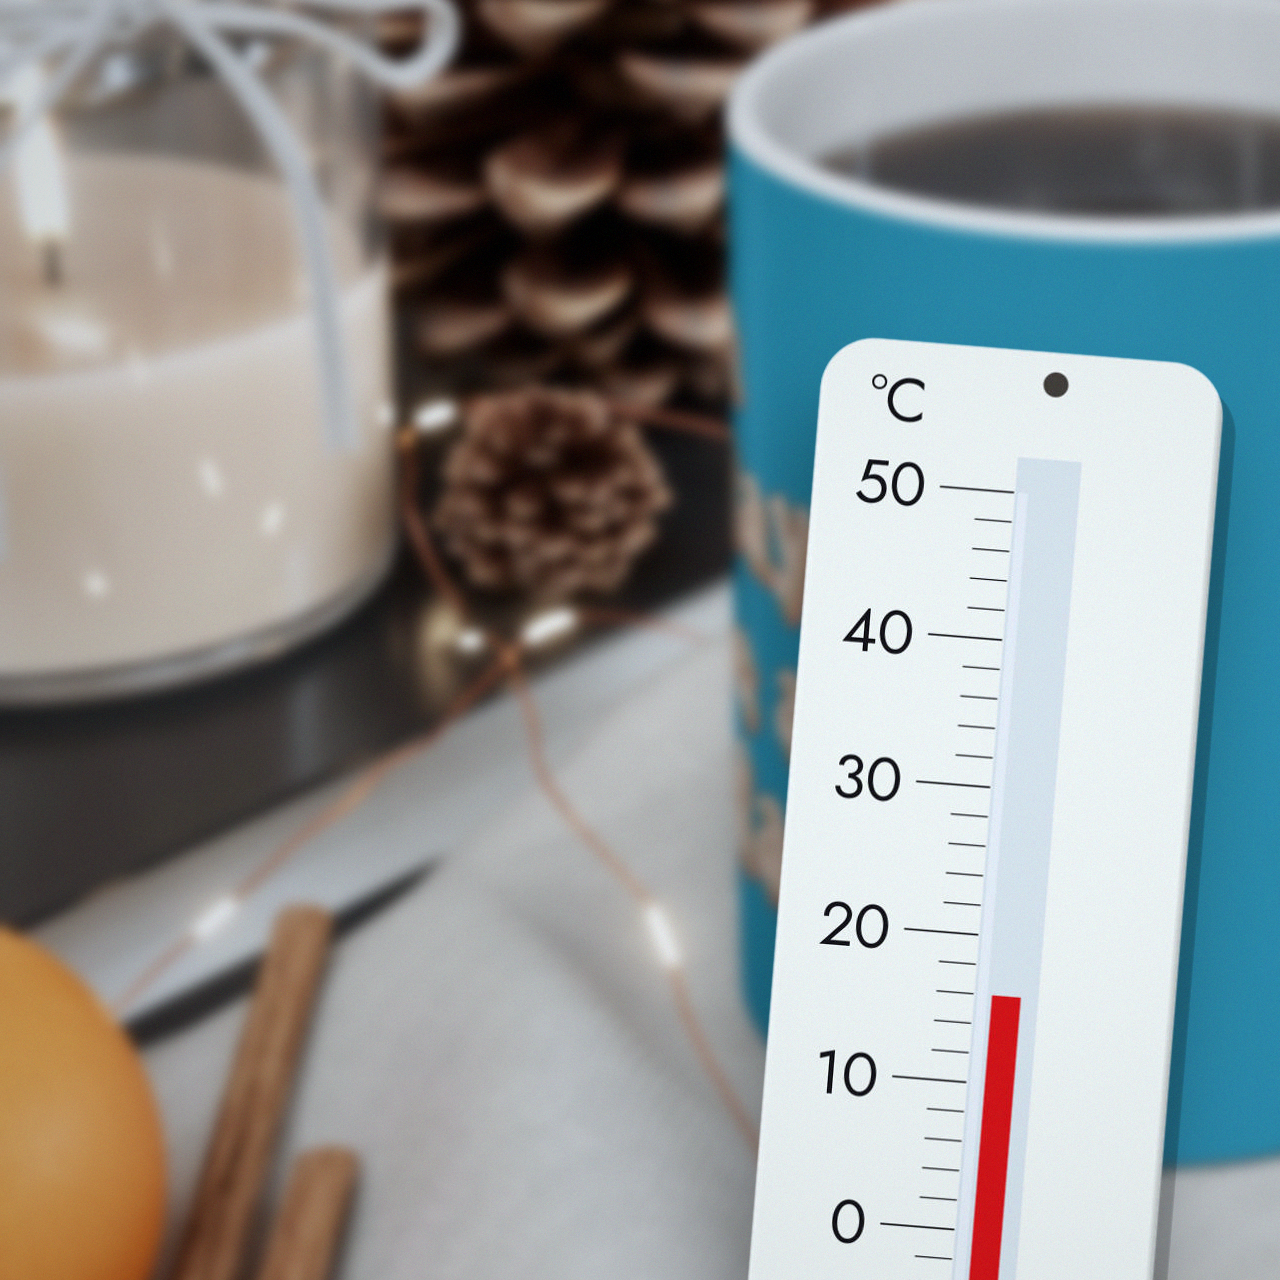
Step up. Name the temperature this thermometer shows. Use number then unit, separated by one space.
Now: 16 °C
